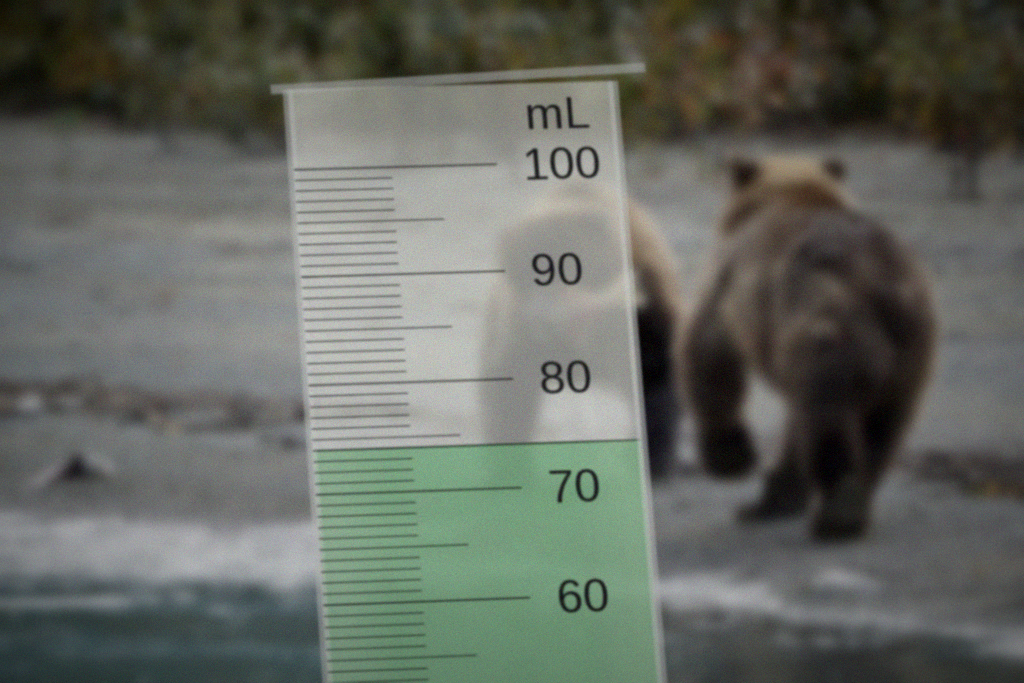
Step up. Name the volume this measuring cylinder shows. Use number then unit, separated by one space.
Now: 74 mL
